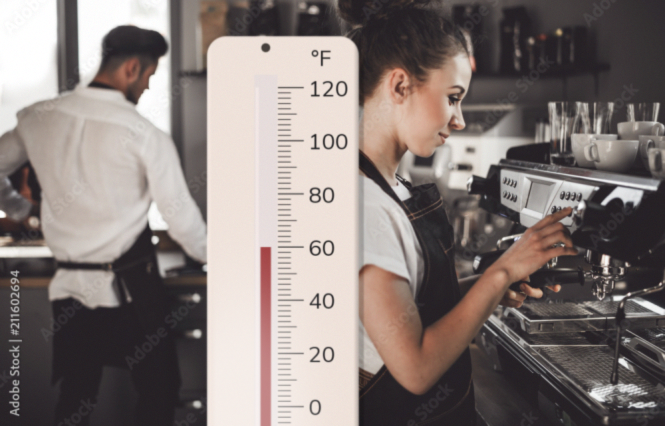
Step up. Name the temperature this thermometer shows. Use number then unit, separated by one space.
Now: 60 °F
